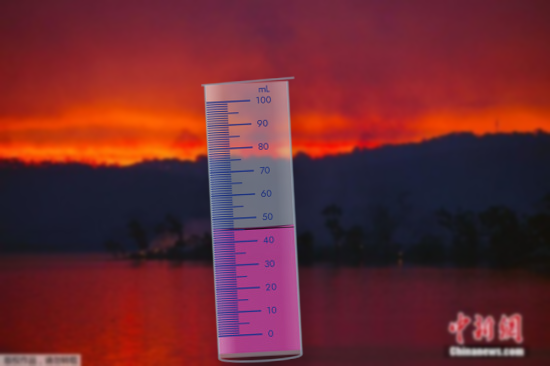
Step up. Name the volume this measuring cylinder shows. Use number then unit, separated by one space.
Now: 45 mL
